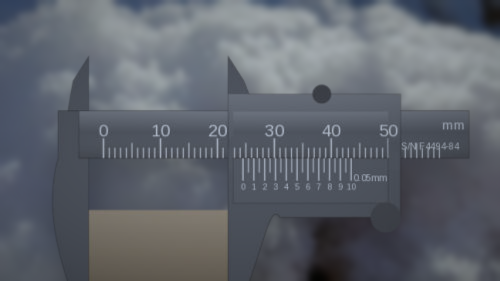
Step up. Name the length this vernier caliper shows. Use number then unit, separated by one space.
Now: 24.5 mm
